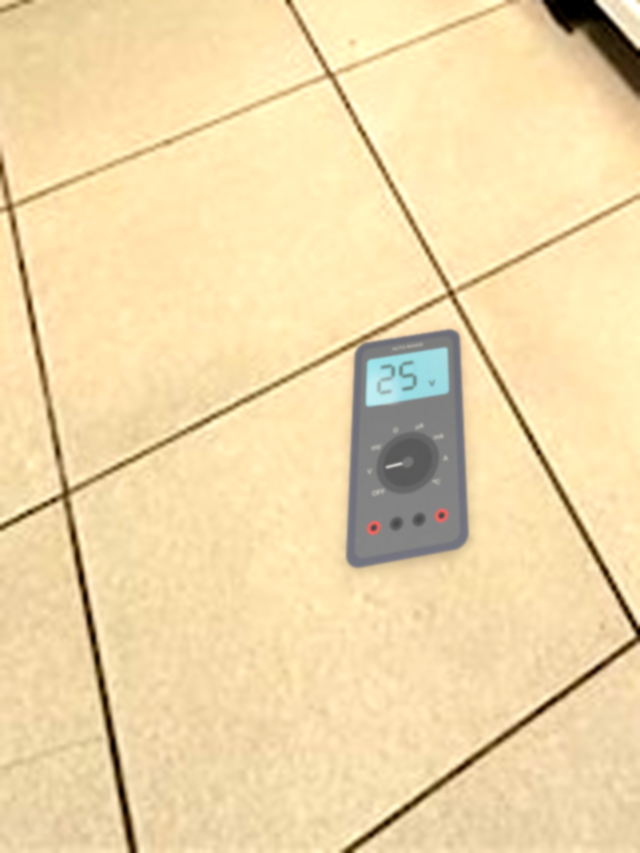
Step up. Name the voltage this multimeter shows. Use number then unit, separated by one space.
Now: 25 V
